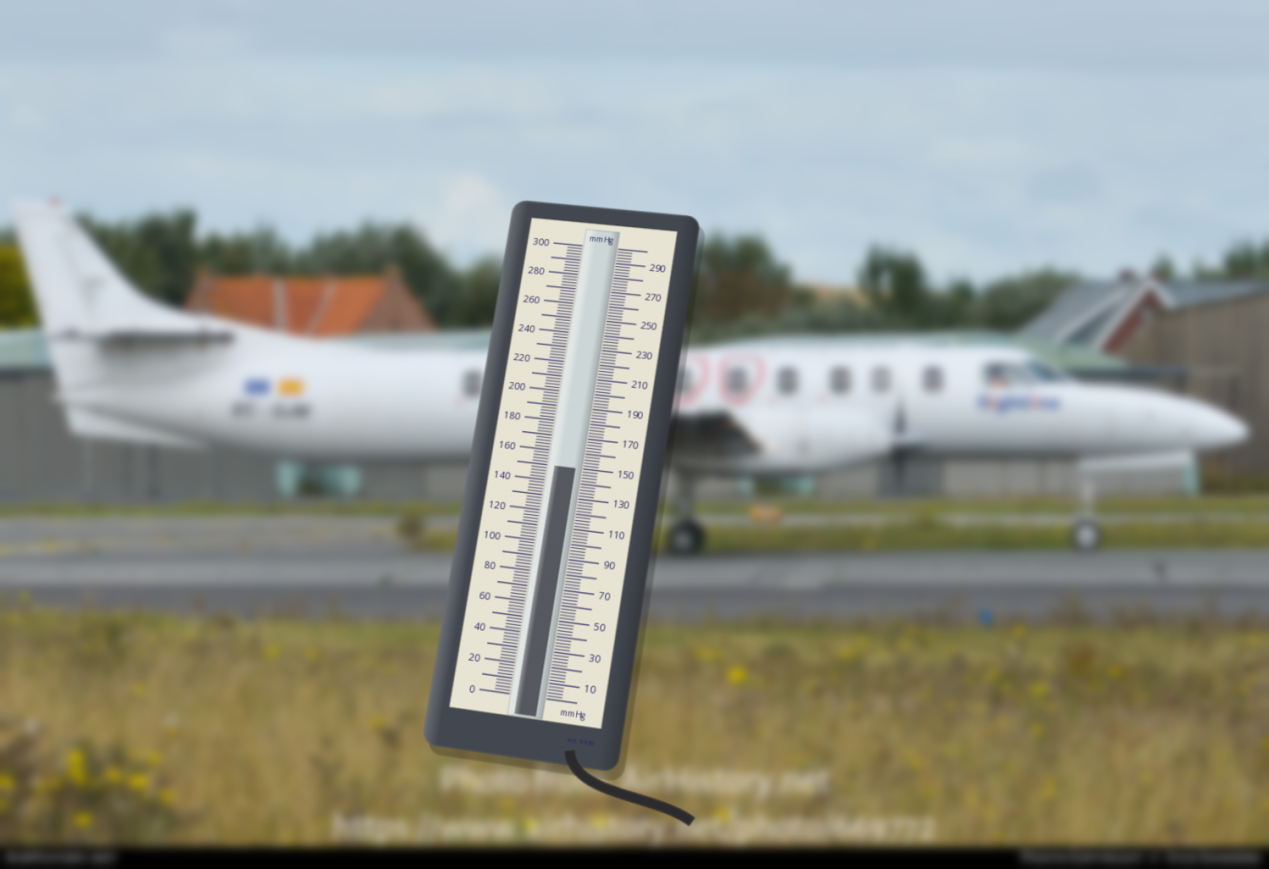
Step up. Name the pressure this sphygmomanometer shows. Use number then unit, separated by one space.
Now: 150 mmHg
